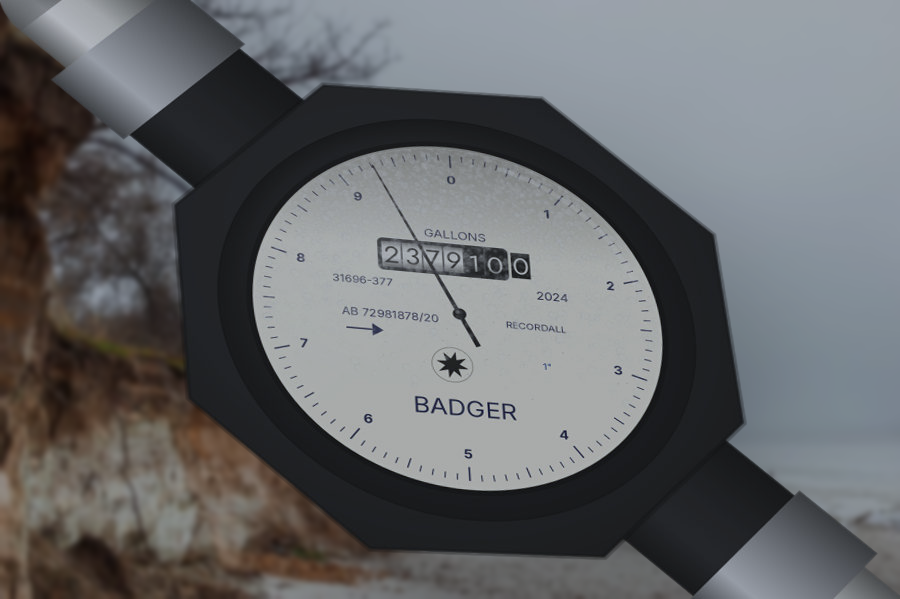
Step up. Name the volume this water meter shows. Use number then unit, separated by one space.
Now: 2379099.3 gal
